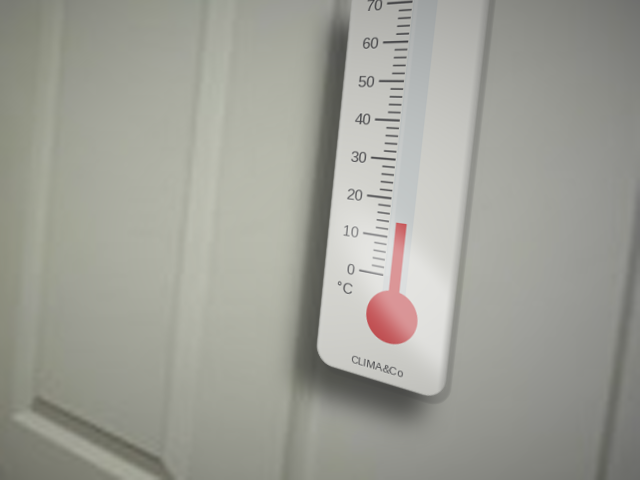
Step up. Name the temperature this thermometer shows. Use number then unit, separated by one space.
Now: 14 °C
